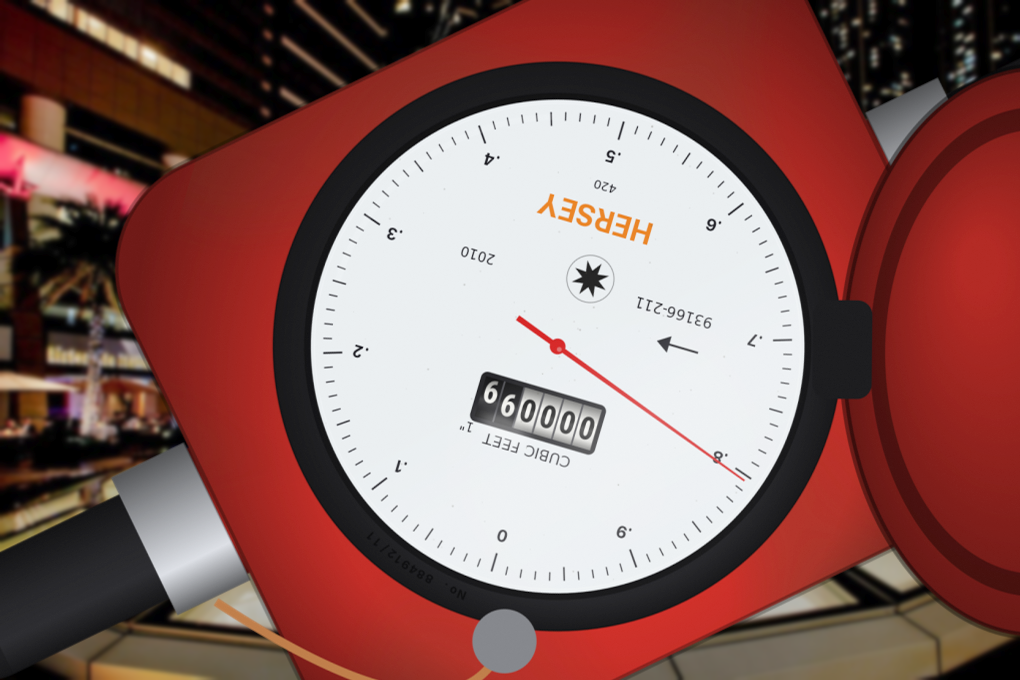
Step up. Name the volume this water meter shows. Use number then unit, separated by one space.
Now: 98.80 ft³
